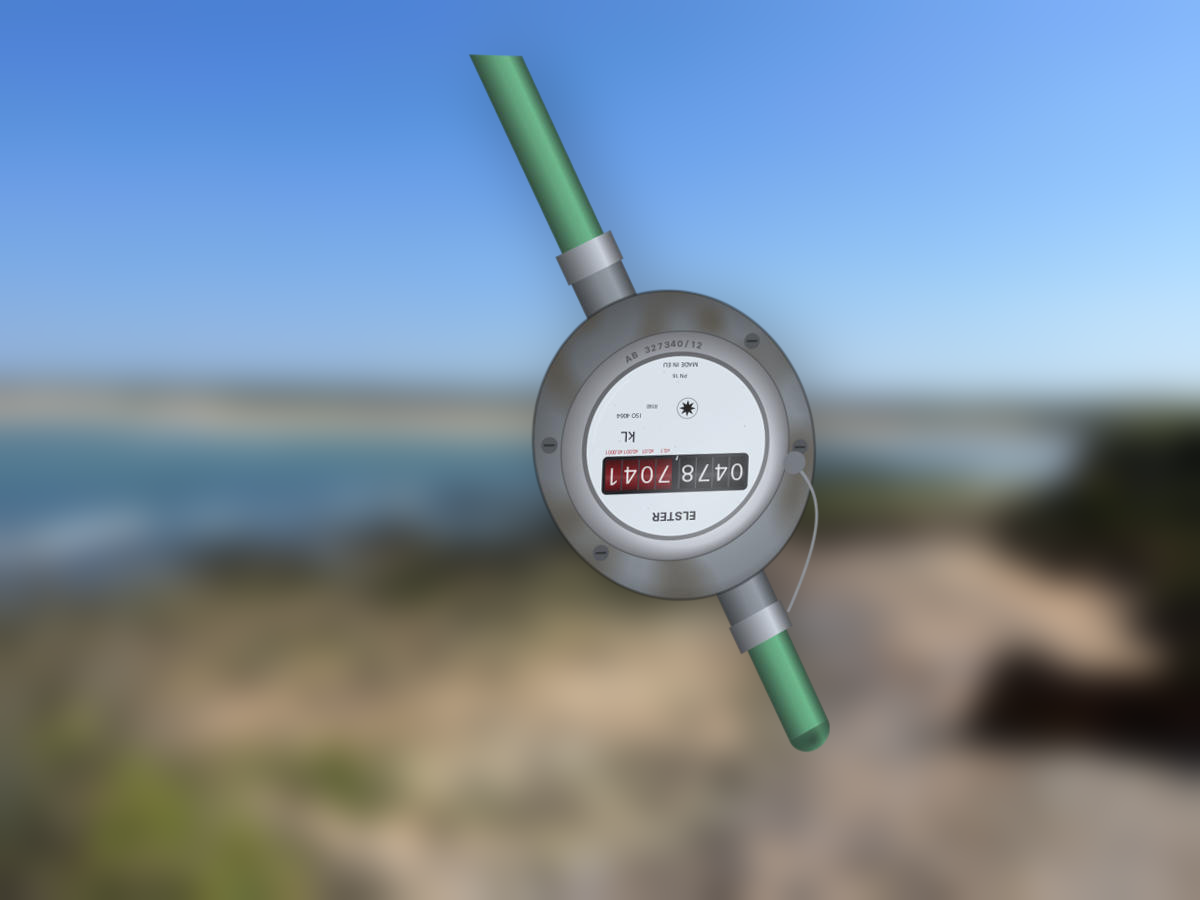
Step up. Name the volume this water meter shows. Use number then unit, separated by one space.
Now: 478.7041 kL
